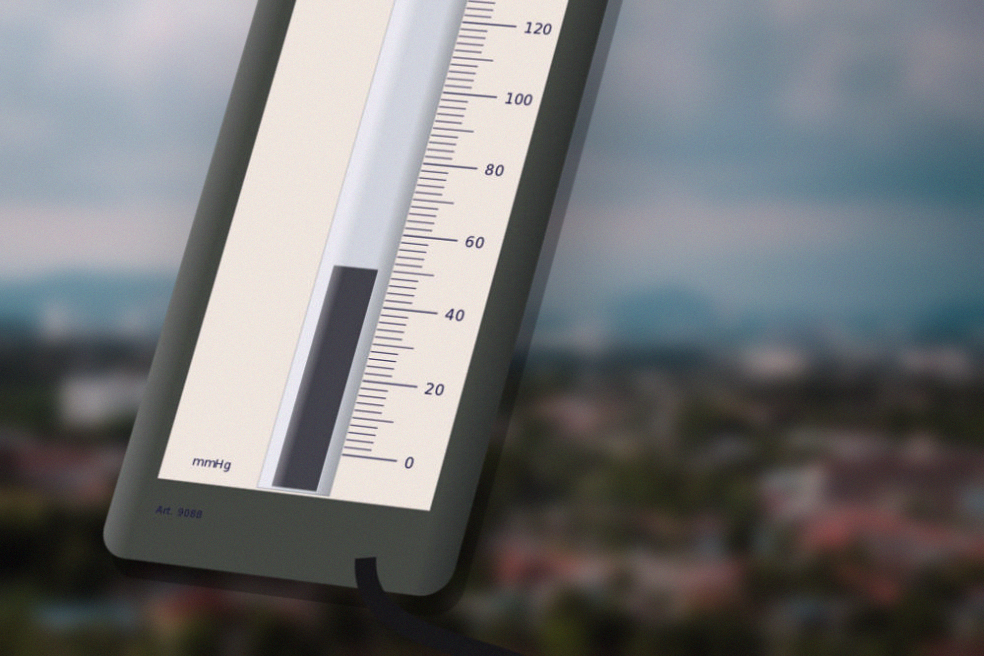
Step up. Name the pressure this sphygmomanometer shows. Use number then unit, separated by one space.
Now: 50 mmHg
